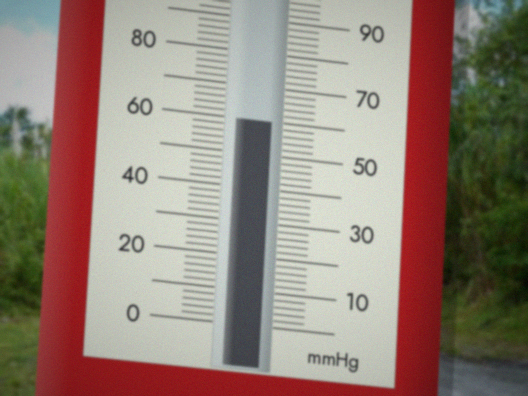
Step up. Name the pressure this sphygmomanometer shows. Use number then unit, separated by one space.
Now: 60 mmHg
